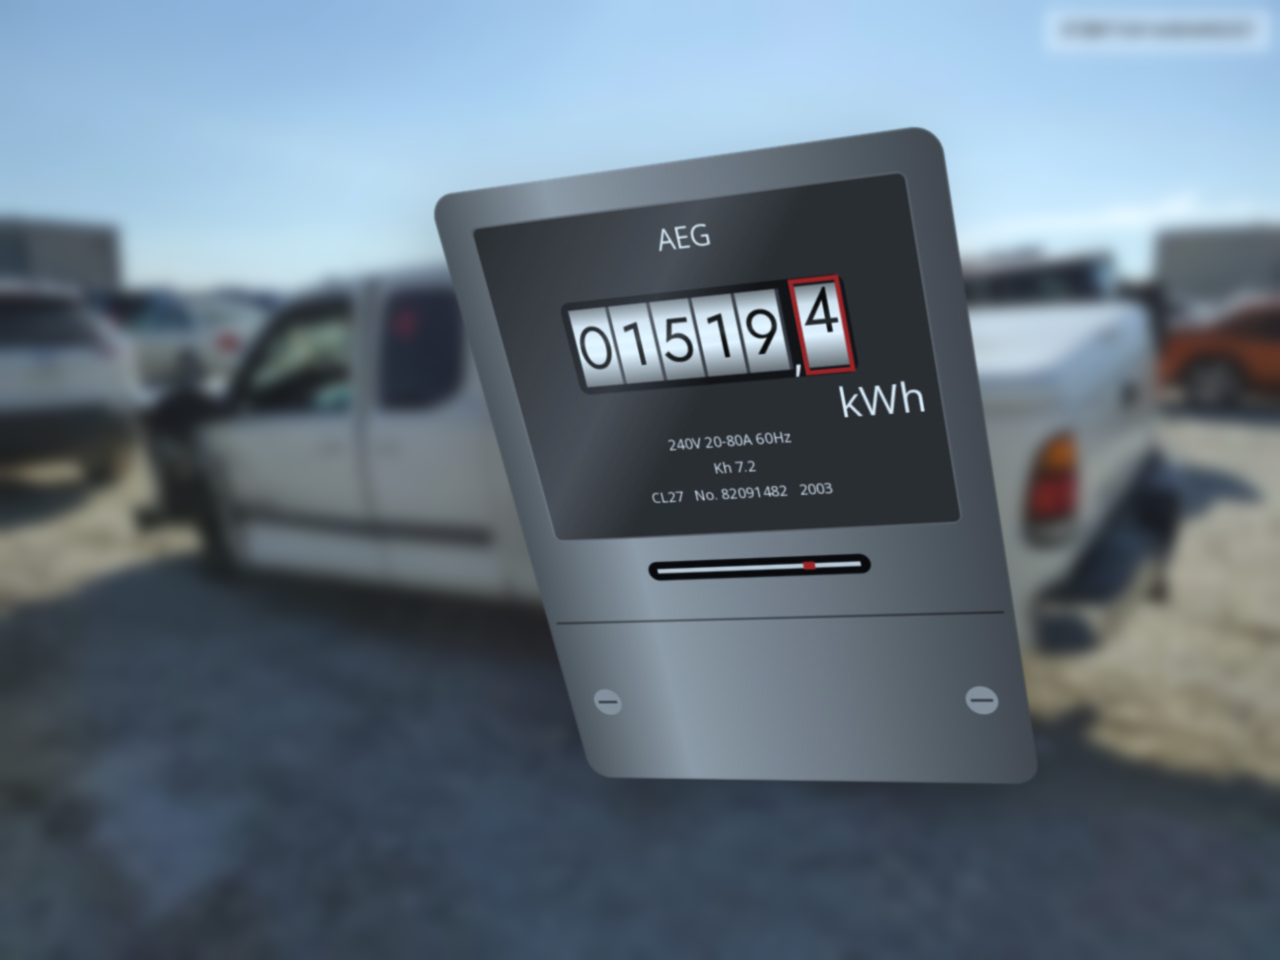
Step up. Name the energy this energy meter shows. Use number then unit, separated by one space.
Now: 1519.4 kWh
